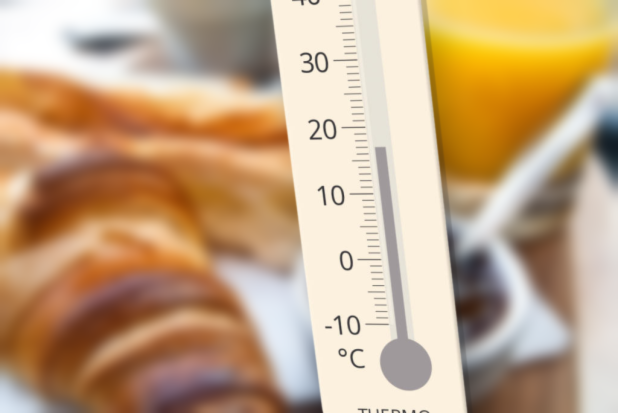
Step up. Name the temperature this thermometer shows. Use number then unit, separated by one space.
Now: 17 °C
